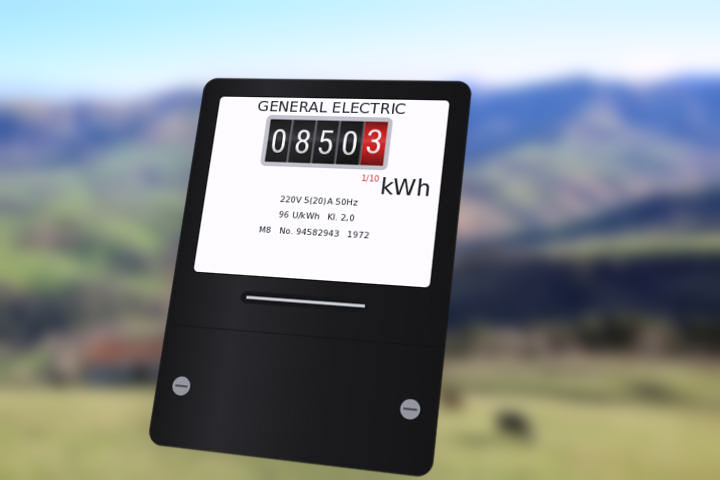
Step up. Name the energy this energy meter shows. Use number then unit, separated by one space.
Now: 850.3 kWh
